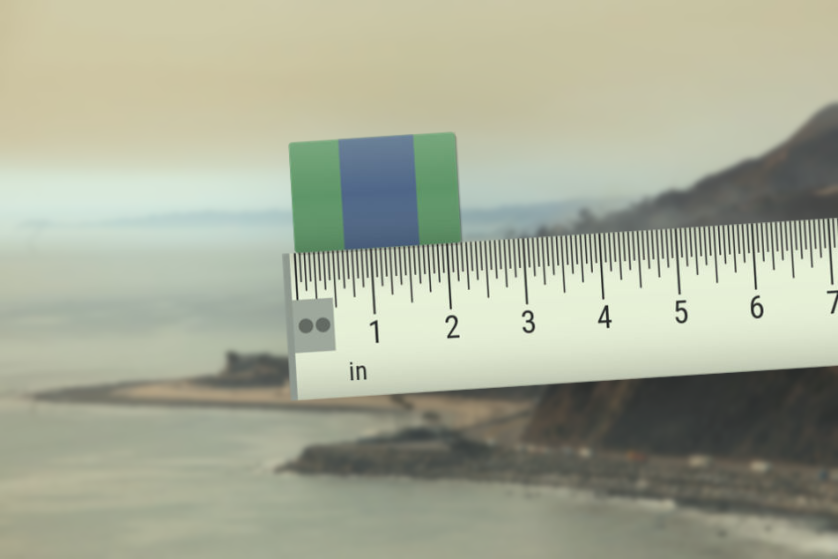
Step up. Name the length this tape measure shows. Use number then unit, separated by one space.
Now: 2.1875 in
